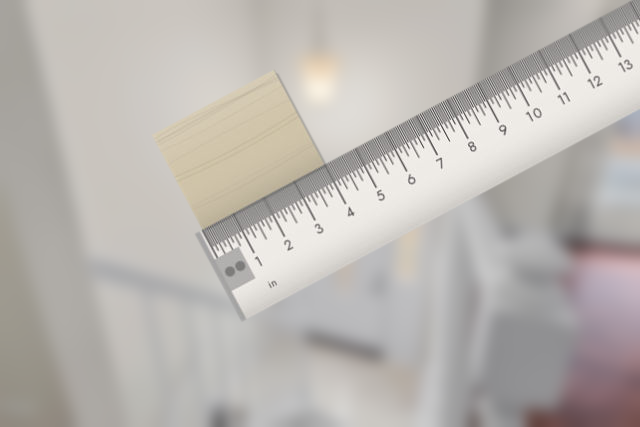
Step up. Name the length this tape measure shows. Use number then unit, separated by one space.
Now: 4 in
